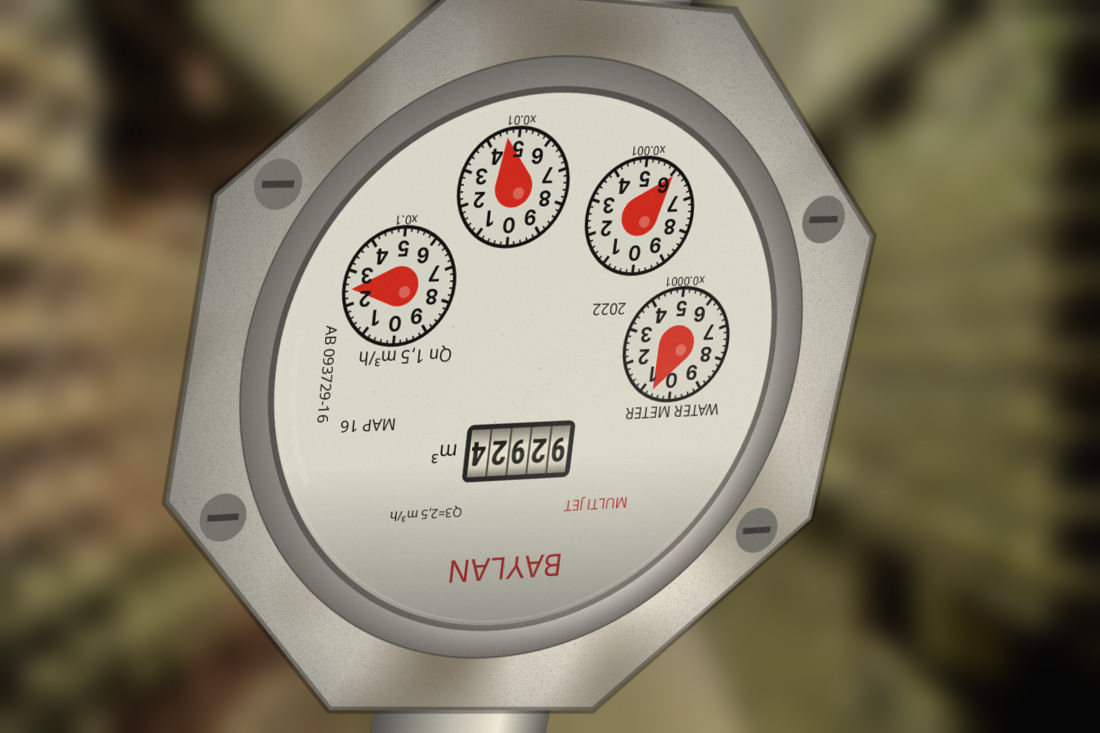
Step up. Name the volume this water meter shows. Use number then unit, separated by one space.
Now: 92924.2460 m³
